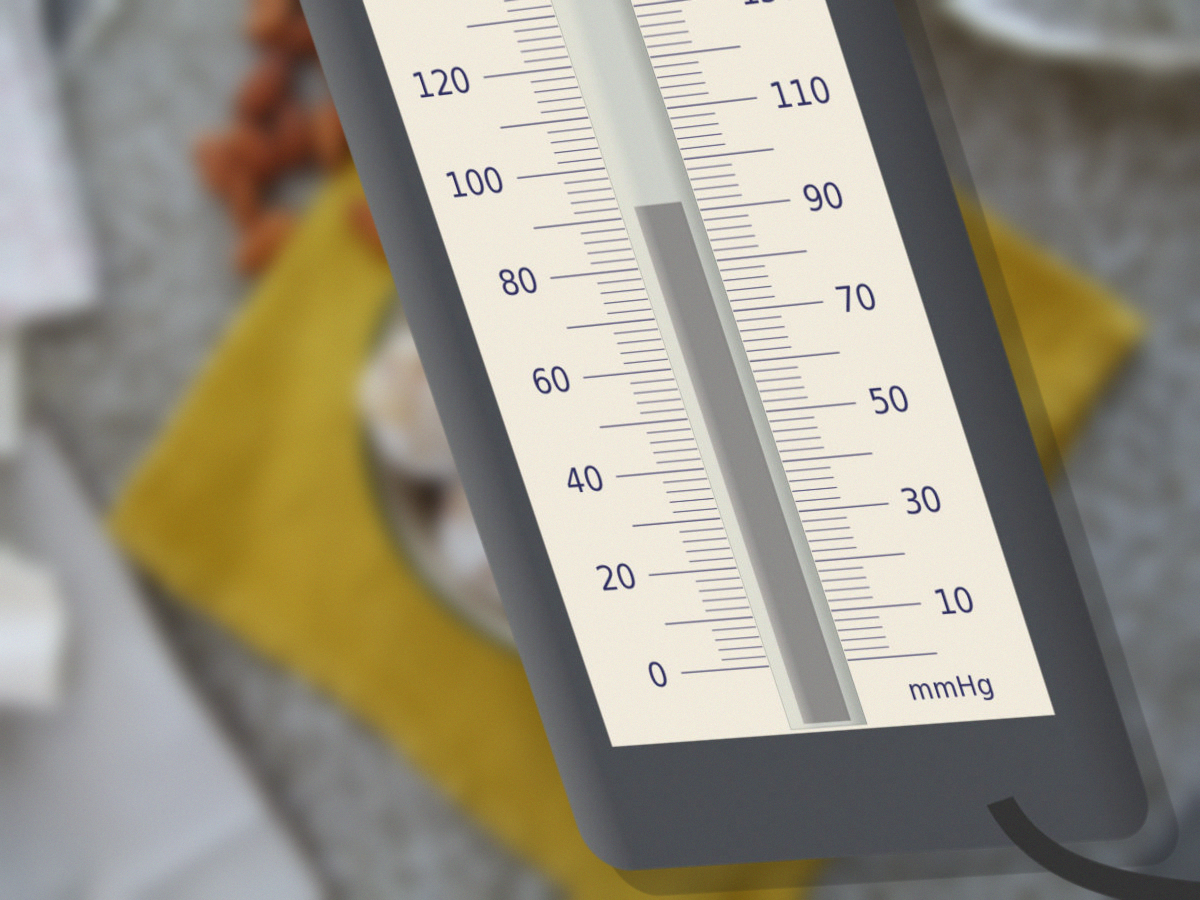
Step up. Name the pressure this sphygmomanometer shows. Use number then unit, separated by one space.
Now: 92 mmHg
